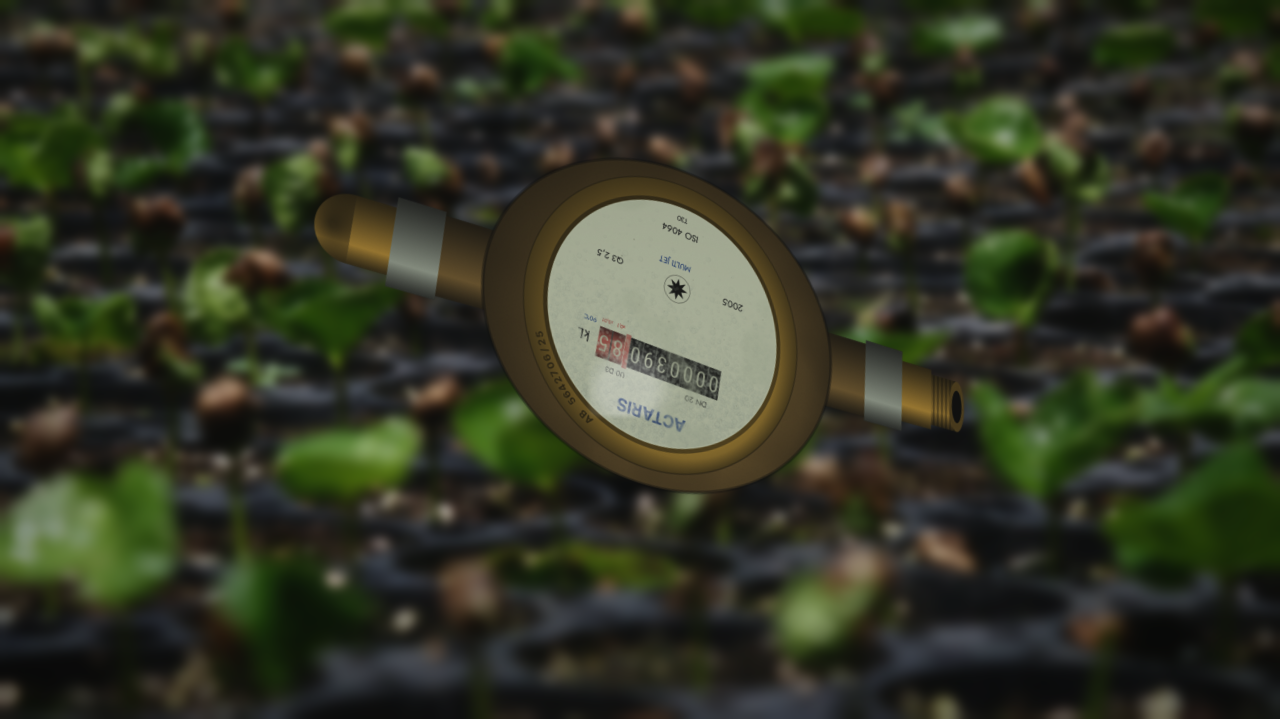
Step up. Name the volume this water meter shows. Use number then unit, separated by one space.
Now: 390.85 kL
